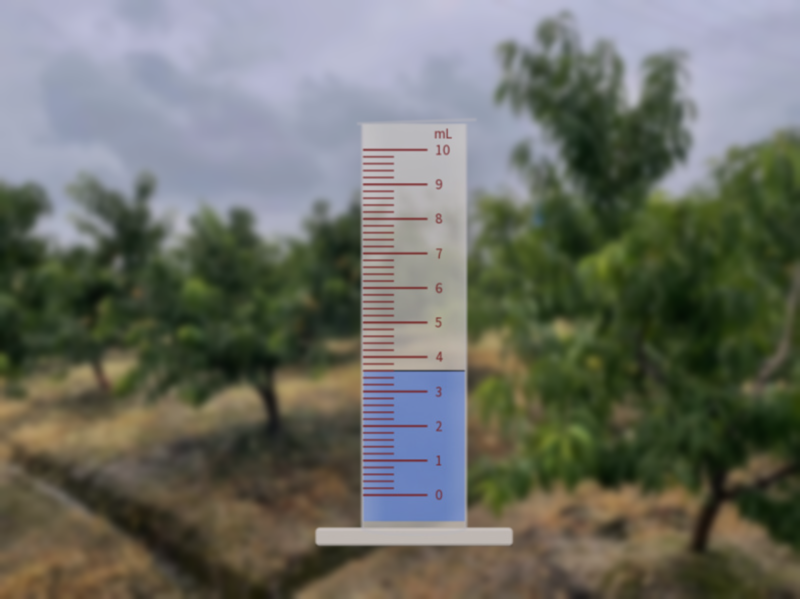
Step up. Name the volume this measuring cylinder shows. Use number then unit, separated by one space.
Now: 3.6 mL
